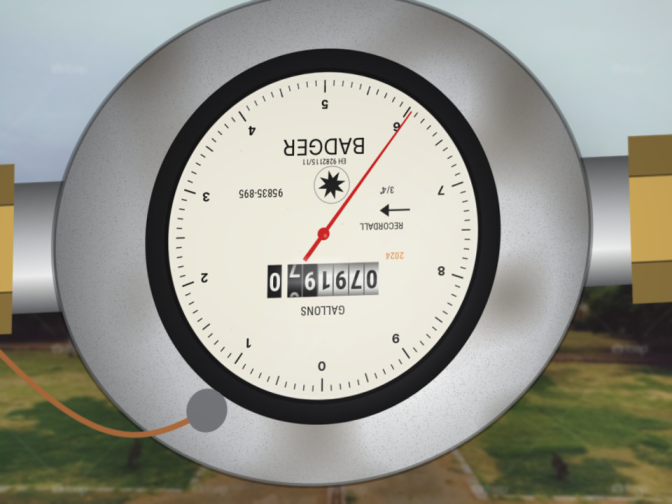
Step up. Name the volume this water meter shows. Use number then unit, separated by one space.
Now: 791966.0 gal
